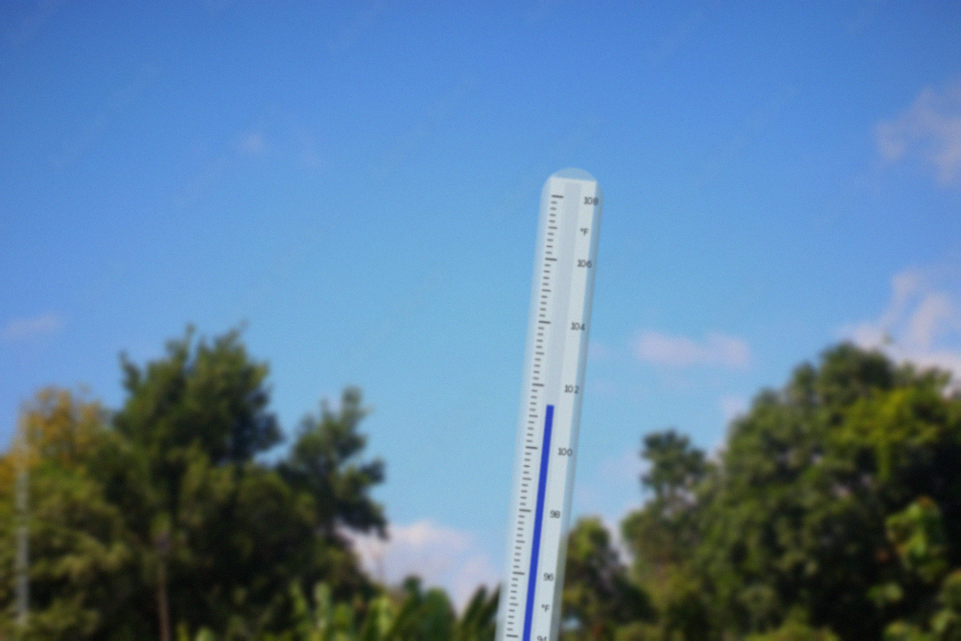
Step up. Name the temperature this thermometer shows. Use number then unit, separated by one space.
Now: 101.4 °F
